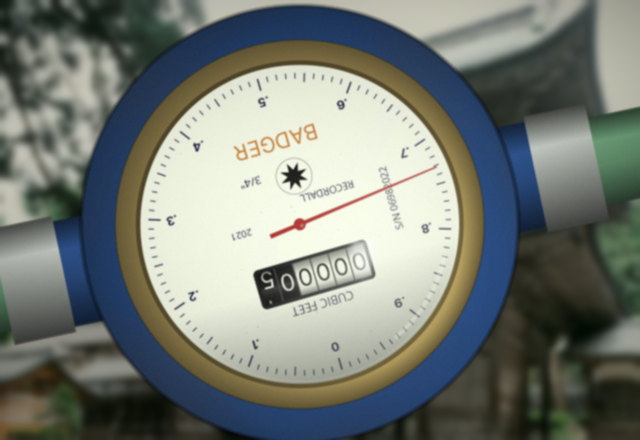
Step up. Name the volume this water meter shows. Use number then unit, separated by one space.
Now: 4.73 ft³
